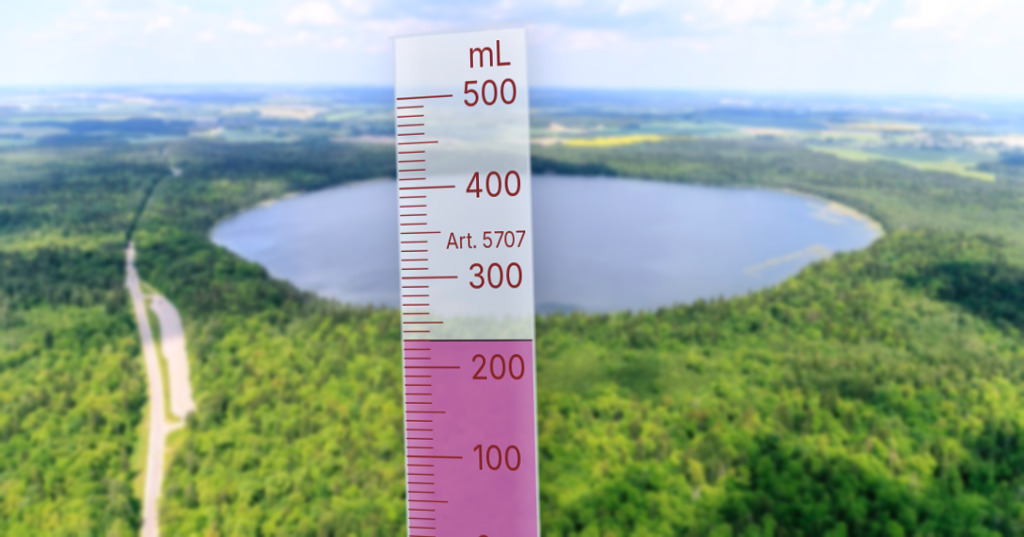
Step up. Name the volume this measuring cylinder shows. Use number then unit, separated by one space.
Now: 230 mL
